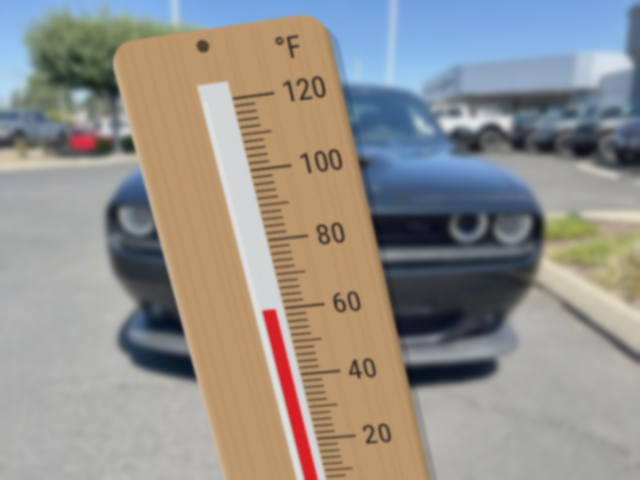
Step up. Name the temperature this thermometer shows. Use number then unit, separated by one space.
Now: 60 °F
